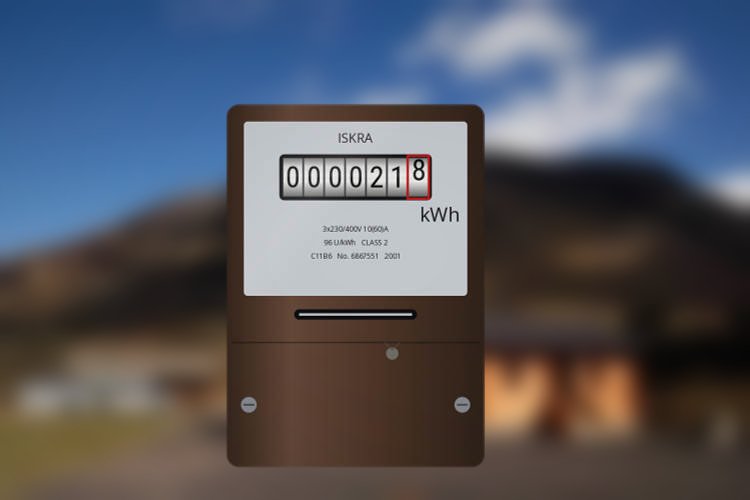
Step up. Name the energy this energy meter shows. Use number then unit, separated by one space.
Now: 21.8 kWh
